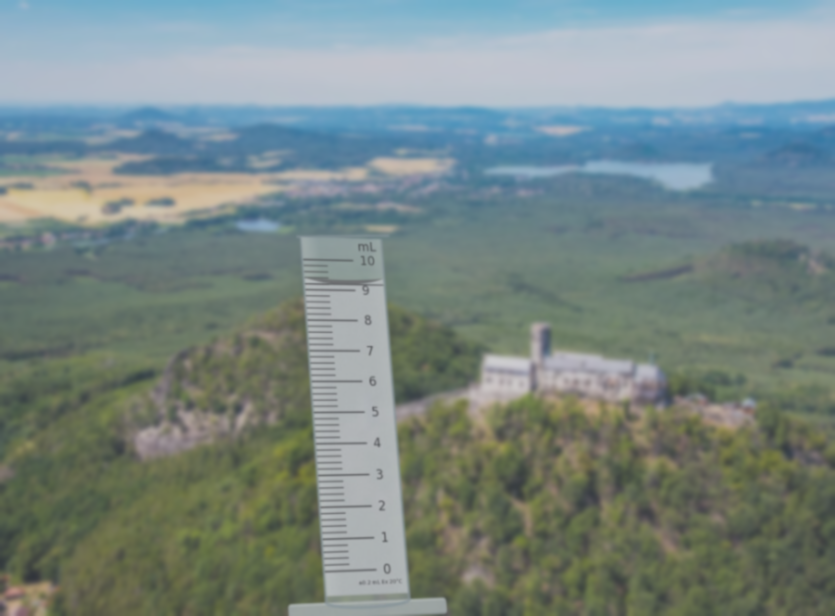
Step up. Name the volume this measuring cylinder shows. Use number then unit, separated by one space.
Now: 9.2 mL
